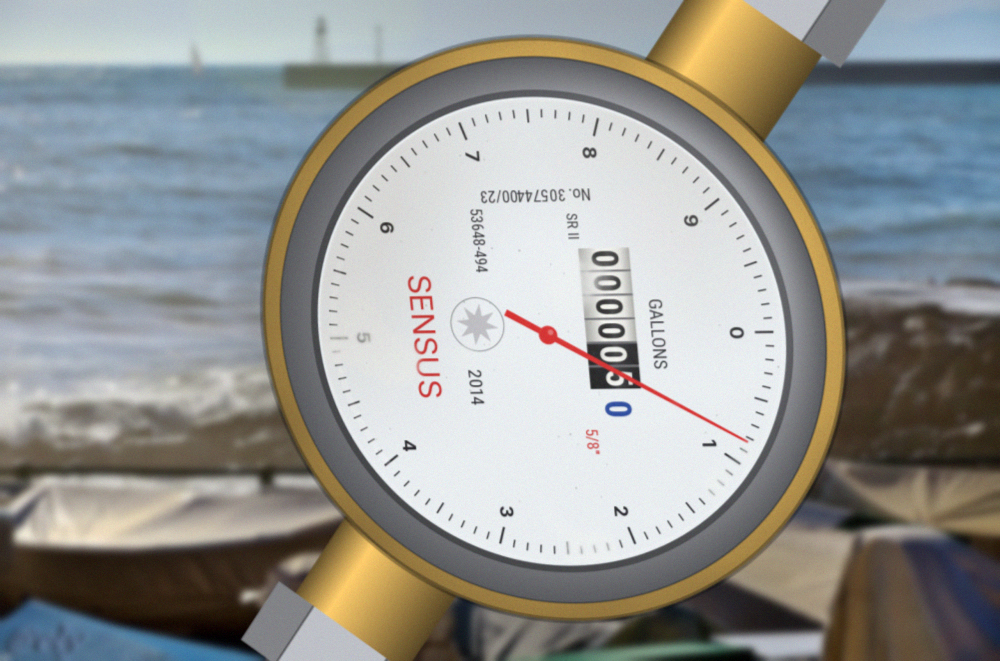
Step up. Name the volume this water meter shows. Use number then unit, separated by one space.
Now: 50.8 gal
